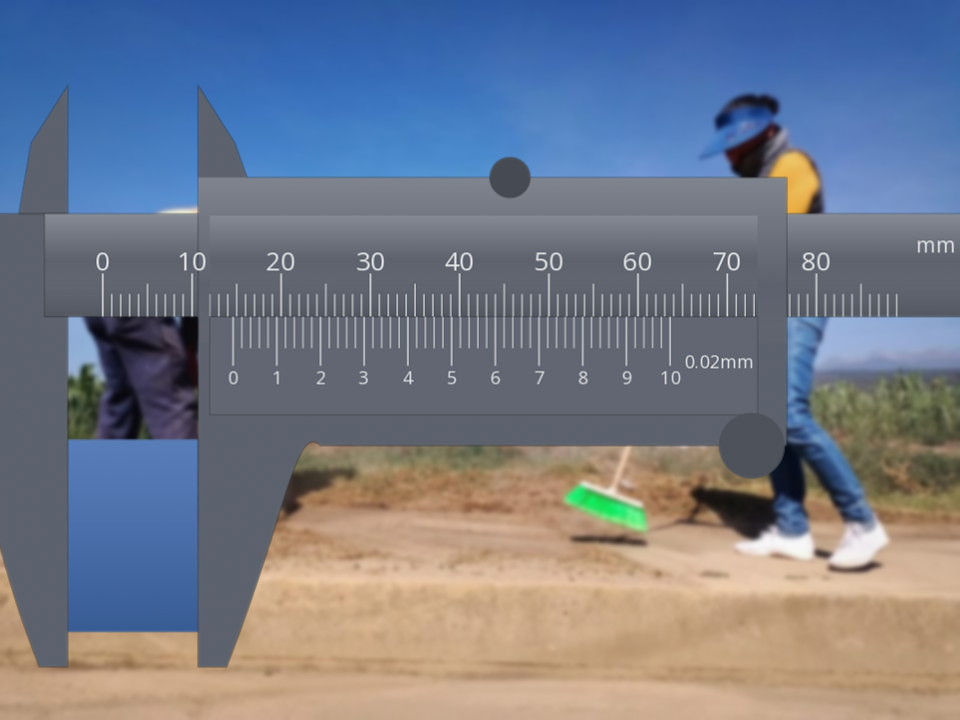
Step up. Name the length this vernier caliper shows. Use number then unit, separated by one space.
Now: 14.6 mm
